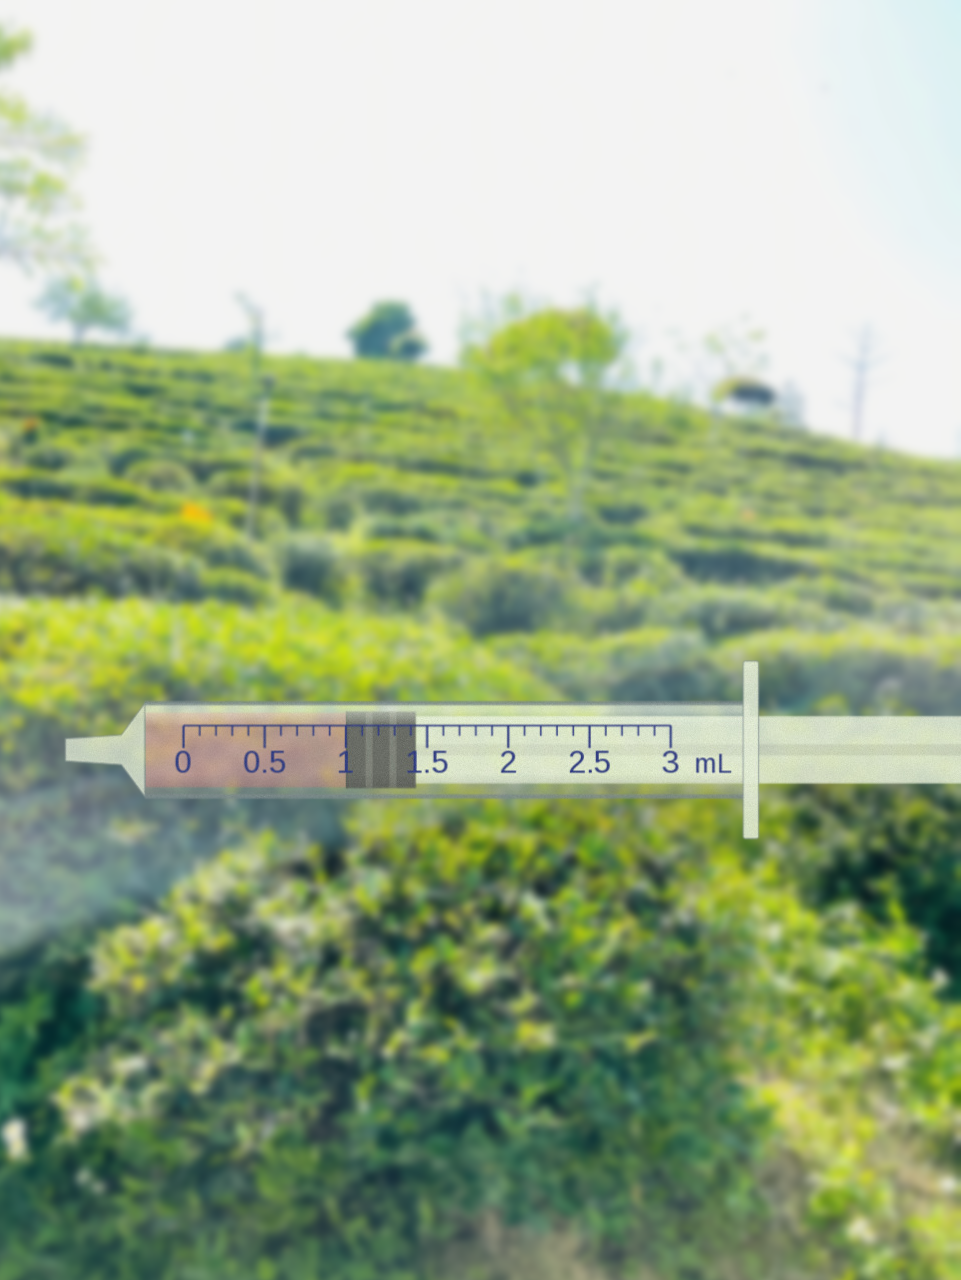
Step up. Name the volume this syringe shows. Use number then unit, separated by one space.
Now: 1 mL
